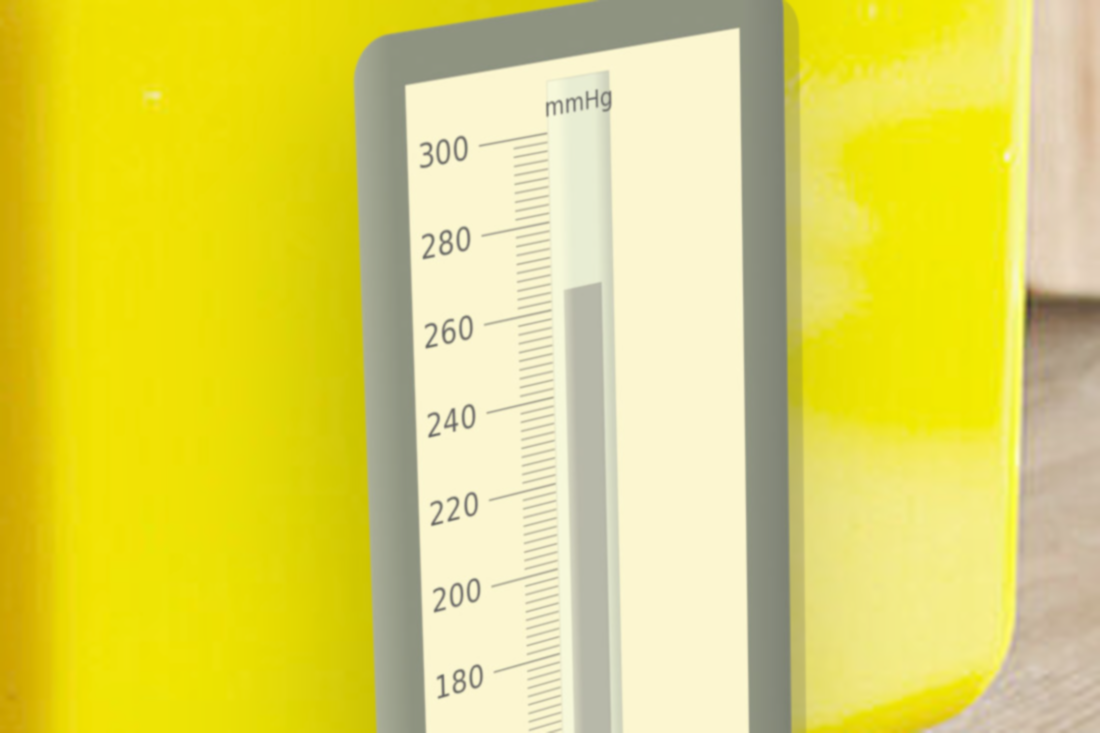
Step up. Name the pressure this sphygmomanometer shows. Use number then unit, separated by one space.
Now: 264 mmHg
